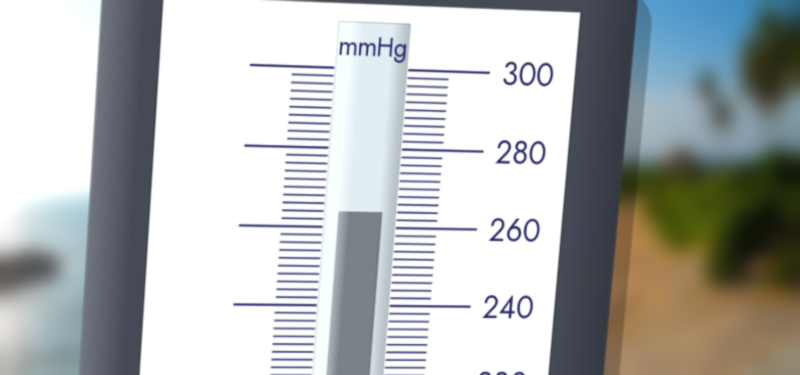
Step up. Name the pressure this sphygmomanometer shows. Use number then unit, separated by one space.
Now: 264 mmHg
